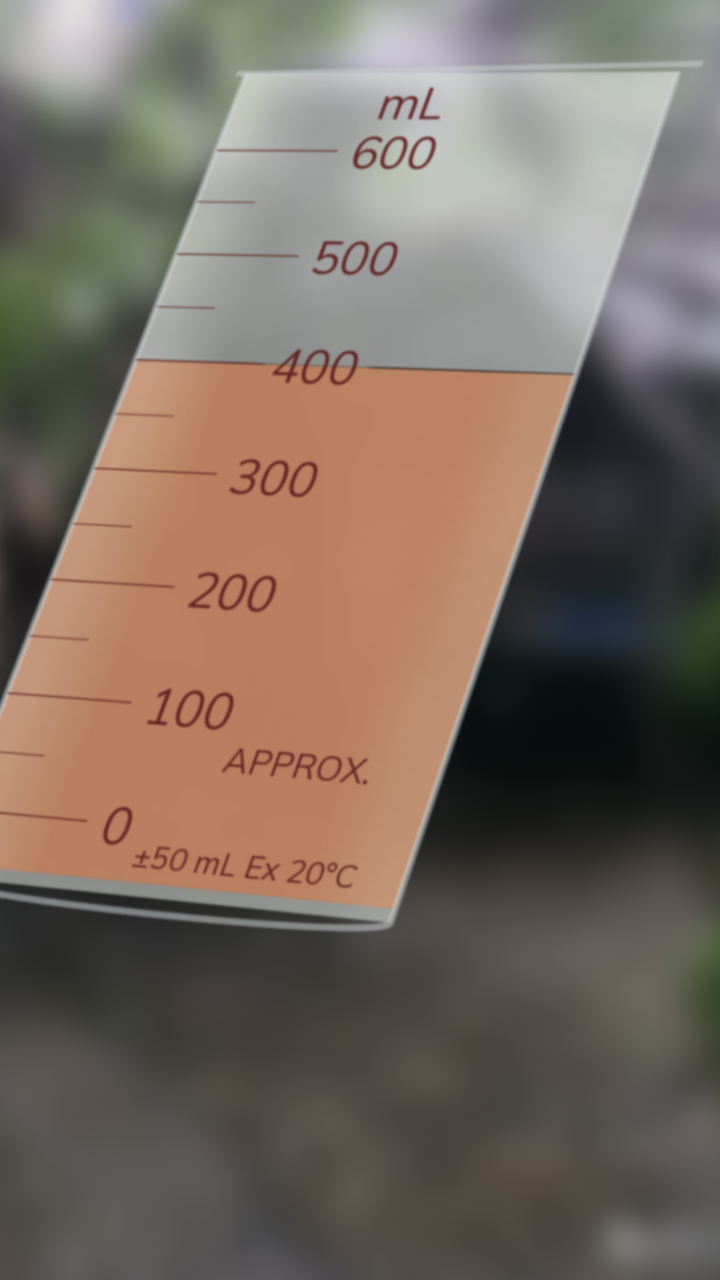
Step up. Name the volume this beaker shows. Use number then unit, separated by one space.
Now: 400 mL
